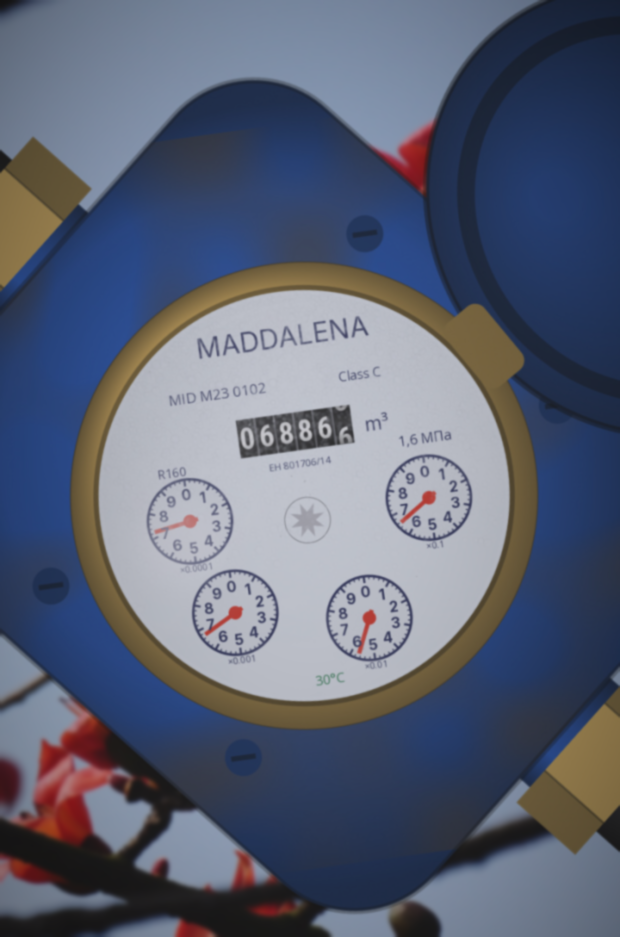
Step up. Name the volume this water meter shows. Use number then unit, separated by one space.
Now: 68865.6567 m³
